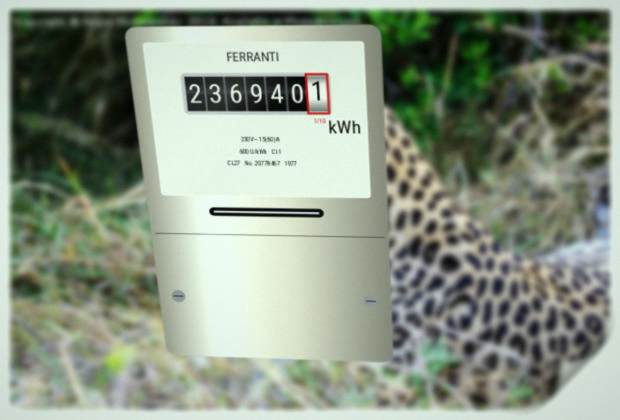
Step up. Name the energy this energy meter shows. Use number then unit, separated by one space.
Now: 236940.1 kWh
